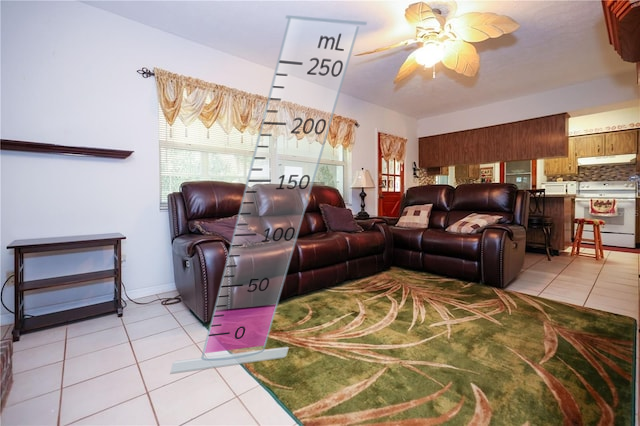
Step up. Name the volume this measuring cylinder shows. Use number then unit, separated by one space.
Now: 25 mL
